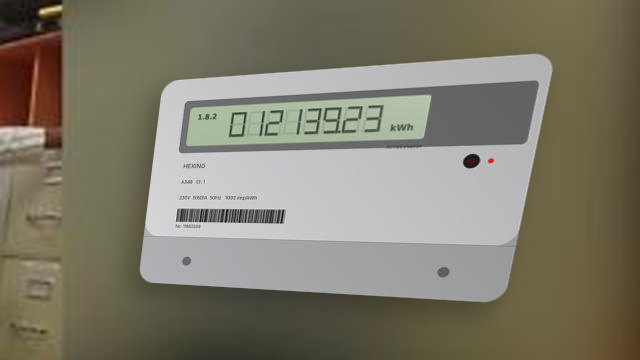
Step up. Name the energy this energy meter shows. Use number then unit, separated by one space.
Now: 12139.23 kWh
